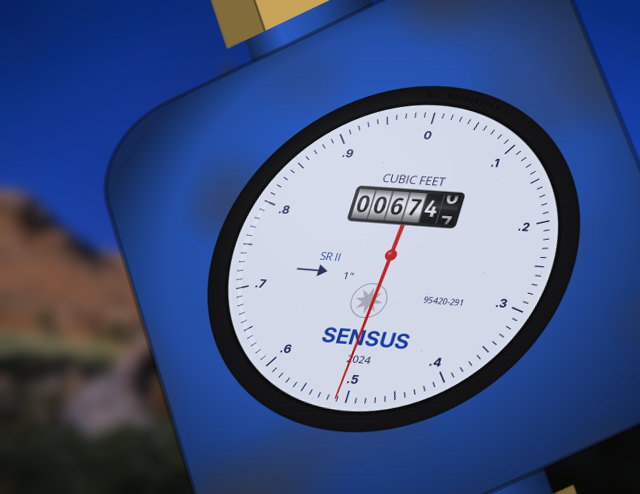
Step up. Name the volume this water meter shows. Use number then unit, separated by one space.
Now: 6746.51 ft³
